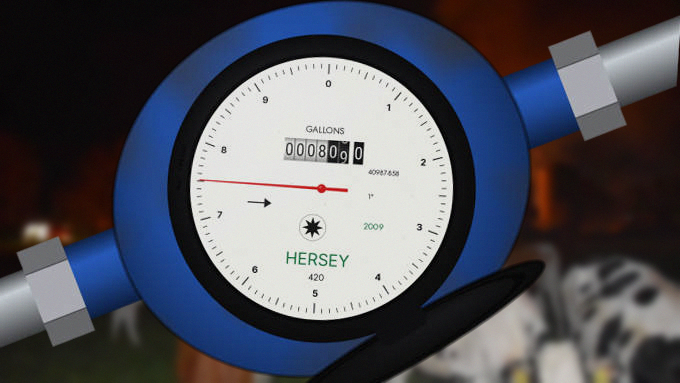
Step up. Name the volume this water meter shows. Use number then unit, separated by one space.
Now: 8087.5 gal
